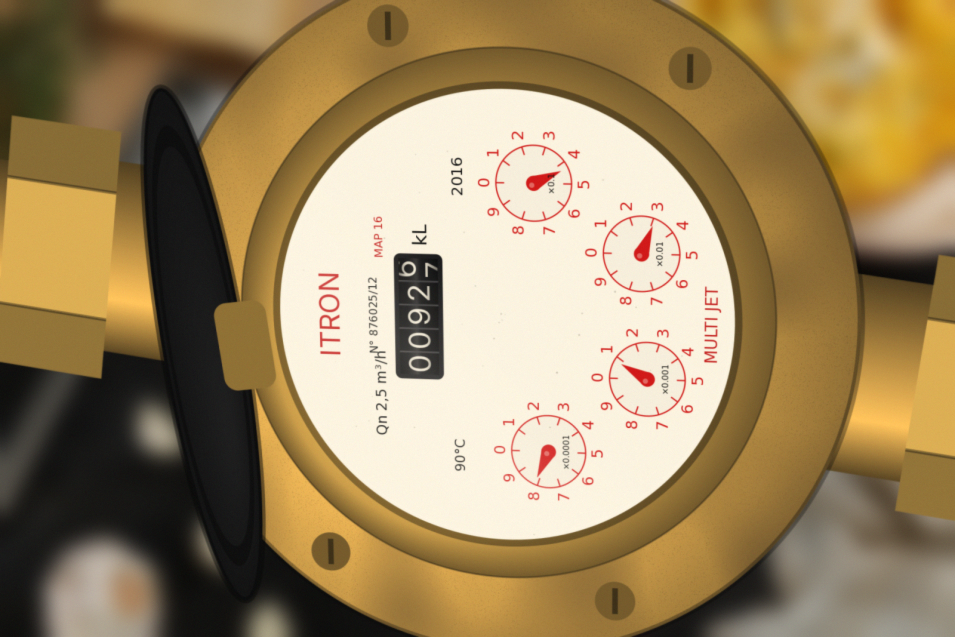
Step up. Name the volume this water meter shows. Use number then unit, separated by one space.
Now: 926.4308 kL
